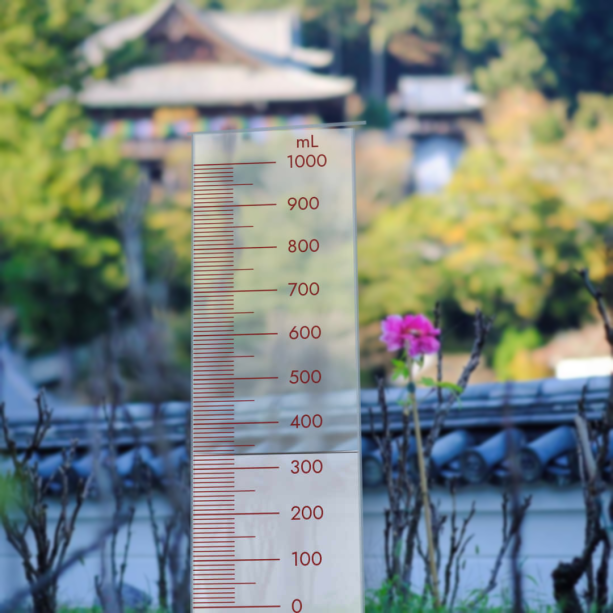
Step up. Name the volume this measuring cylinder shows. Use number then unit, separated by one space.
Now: 330 mL
